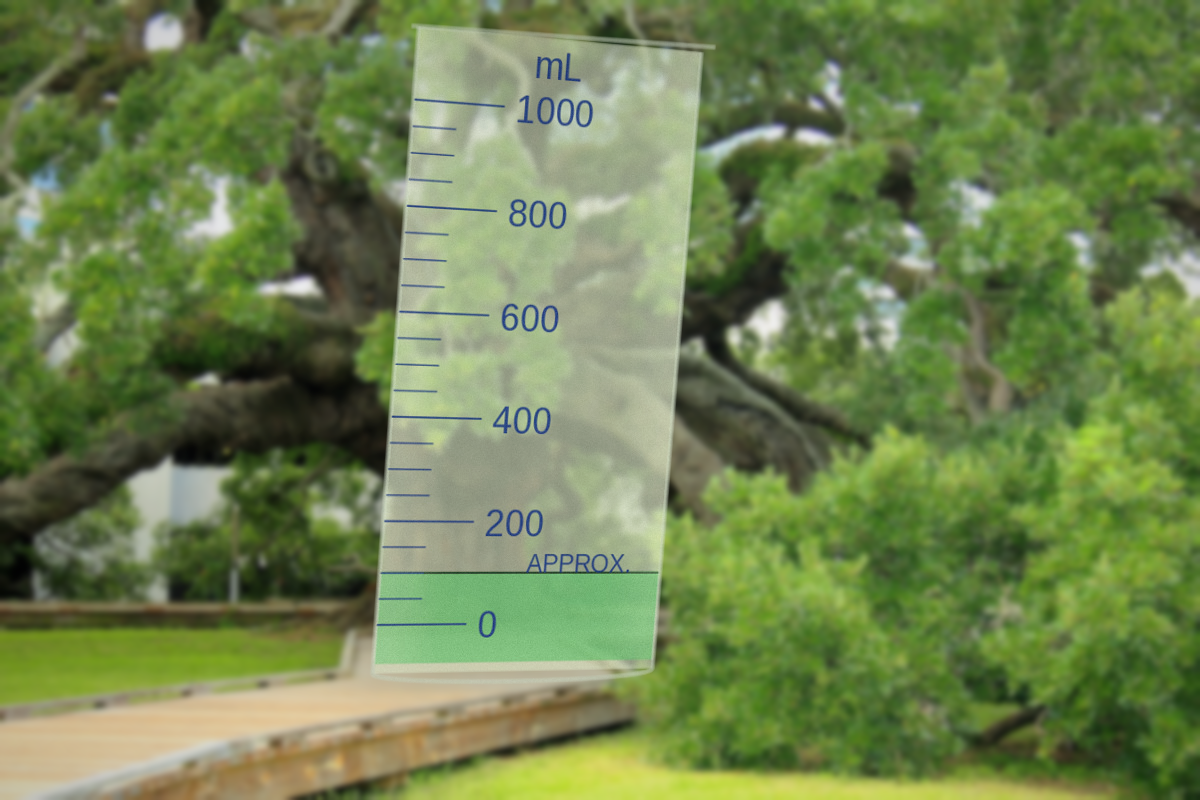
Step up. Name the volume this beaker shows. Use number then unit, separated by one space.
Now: 100 mL
